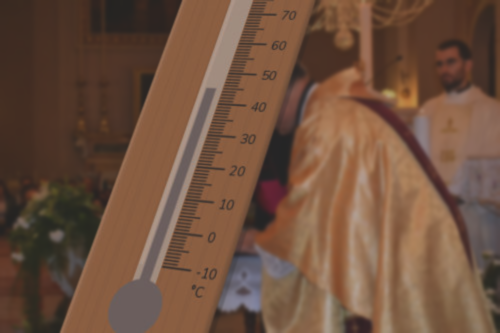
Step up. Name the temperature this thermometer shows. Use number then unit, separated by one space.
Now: 45 °C
